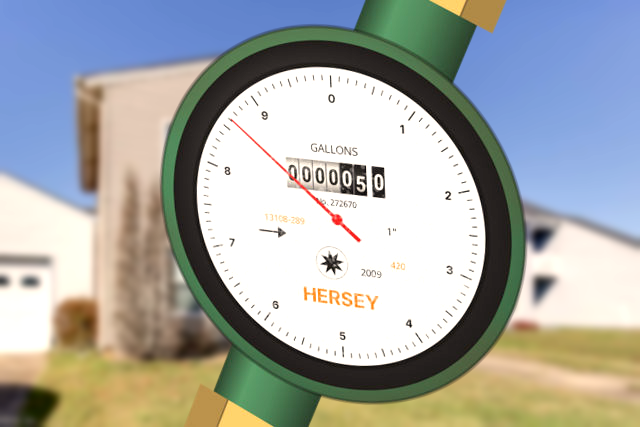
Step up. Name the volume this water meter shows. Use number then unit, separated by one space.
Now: 48.6 gal
